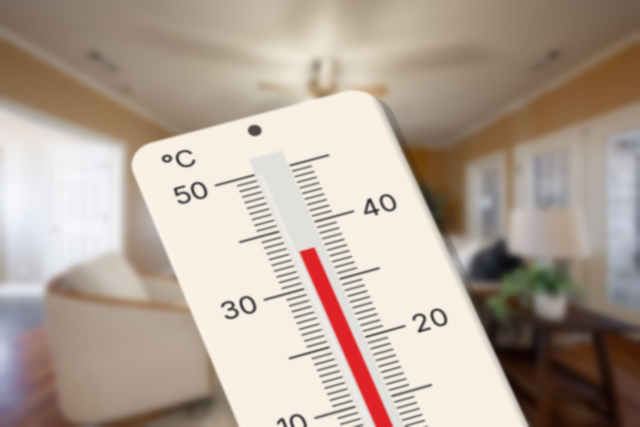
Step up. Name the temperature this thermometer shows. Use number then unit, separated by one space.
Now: 36 °C
